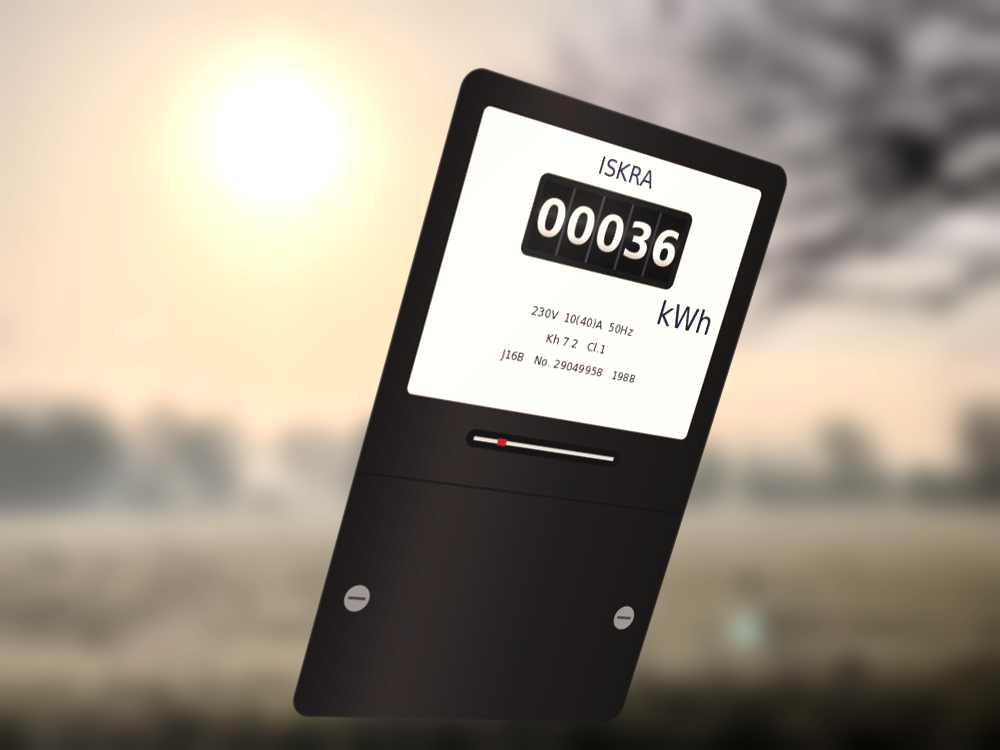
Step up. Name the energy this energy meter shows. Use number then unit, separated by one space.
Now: 36 kWh
